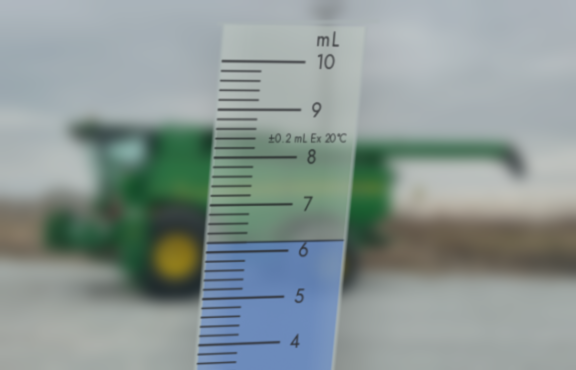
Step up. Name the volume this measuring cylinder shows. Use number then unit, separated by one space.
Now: 6.2 mL
